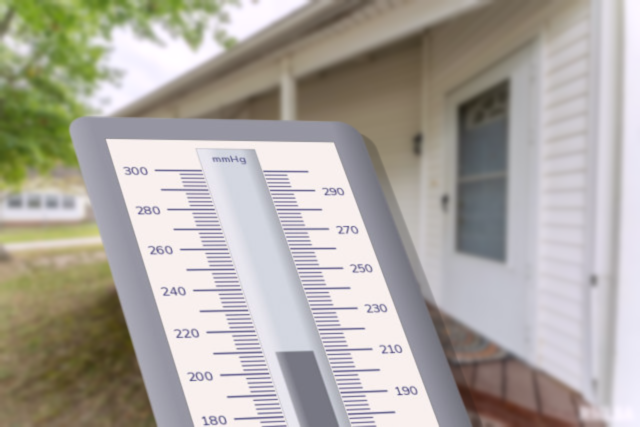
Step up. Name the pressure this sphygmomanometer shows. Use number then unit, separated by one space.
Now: 210 mmHg
